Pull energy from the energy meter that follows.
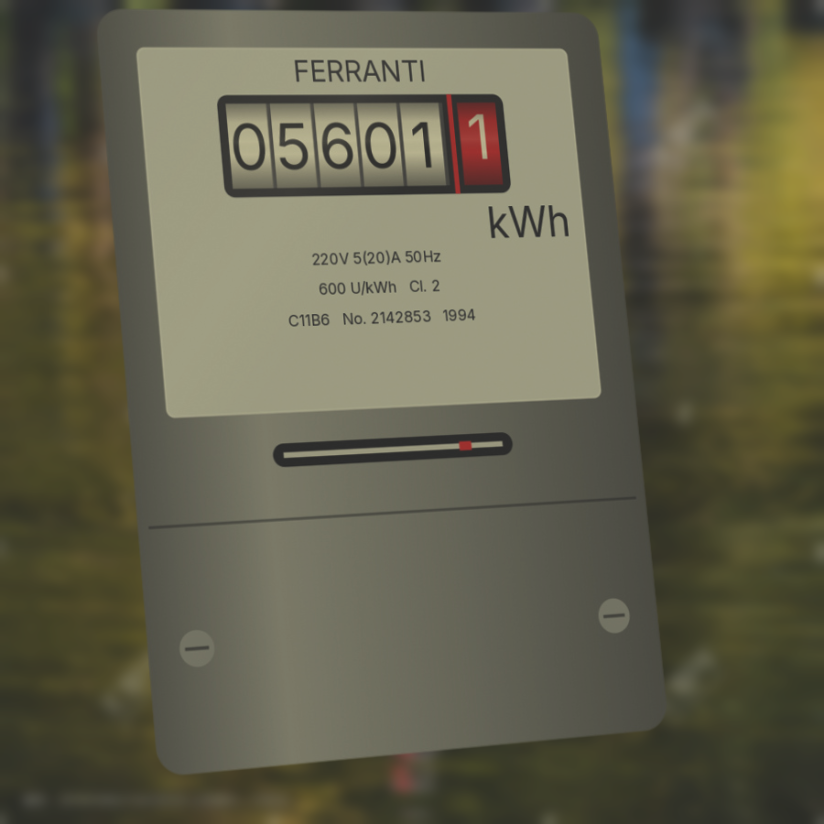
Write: 5601.1 kWh
